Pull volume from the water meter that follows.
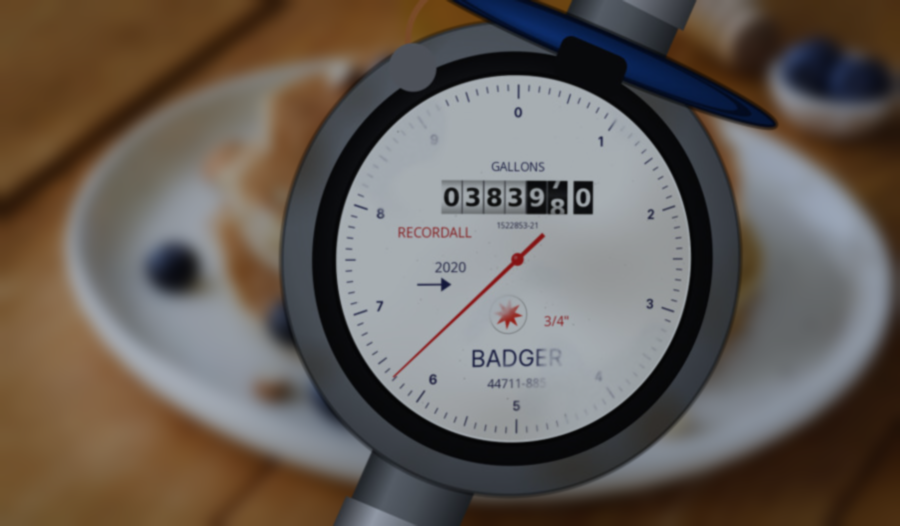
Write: 383976.3 gal
